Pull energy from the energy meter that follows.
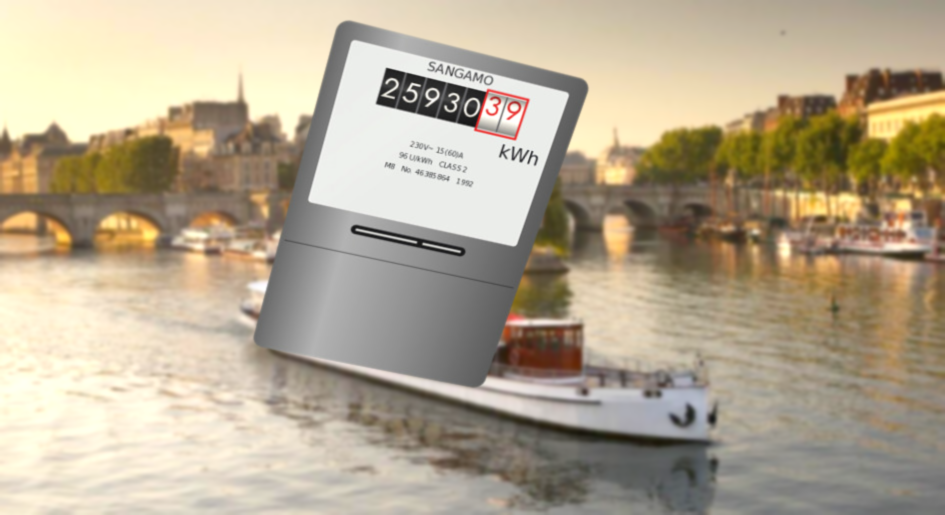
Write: 25930.39 kWh
